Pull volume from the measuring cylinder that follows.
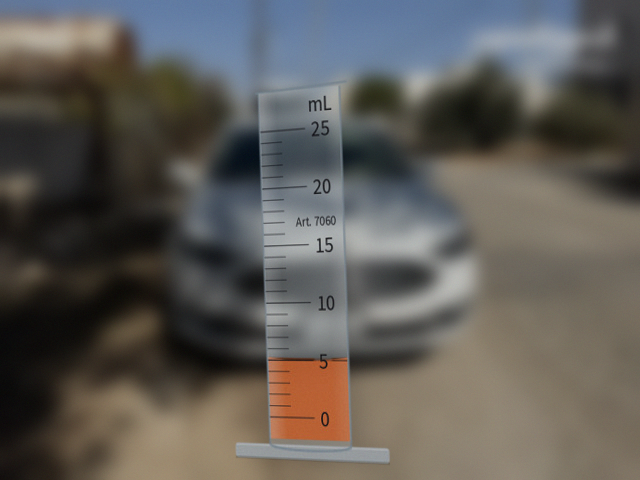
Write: 5 mL
